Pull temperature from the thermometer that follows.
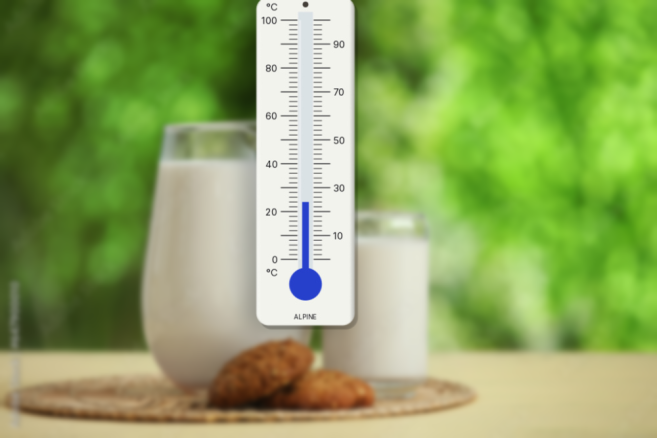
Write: 24 °C
